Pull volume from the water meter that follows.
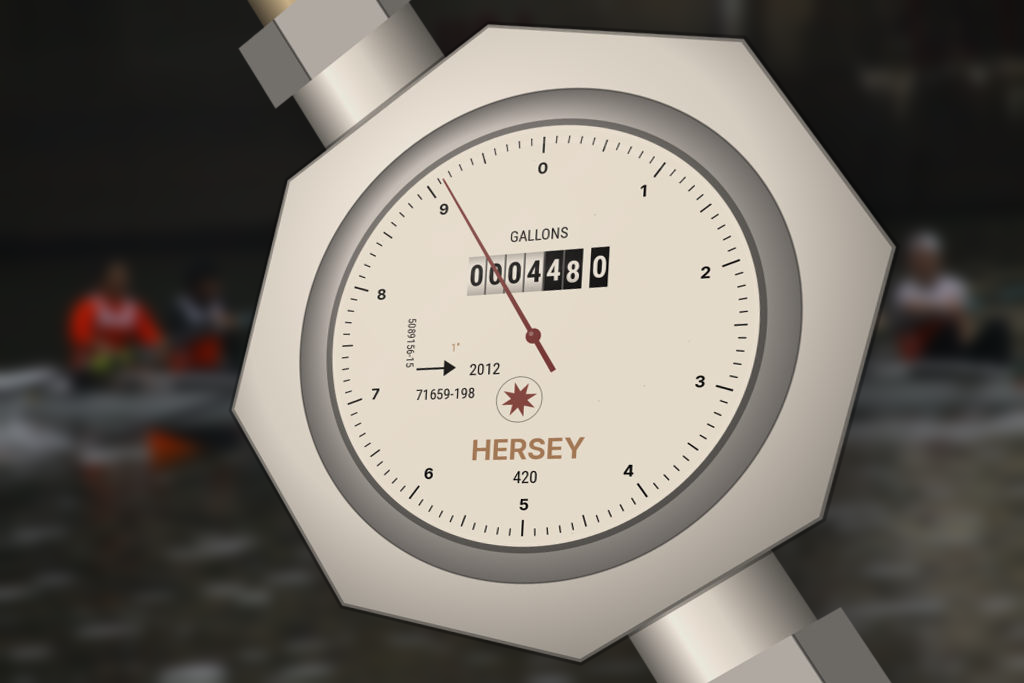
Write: 4479.1 gal
